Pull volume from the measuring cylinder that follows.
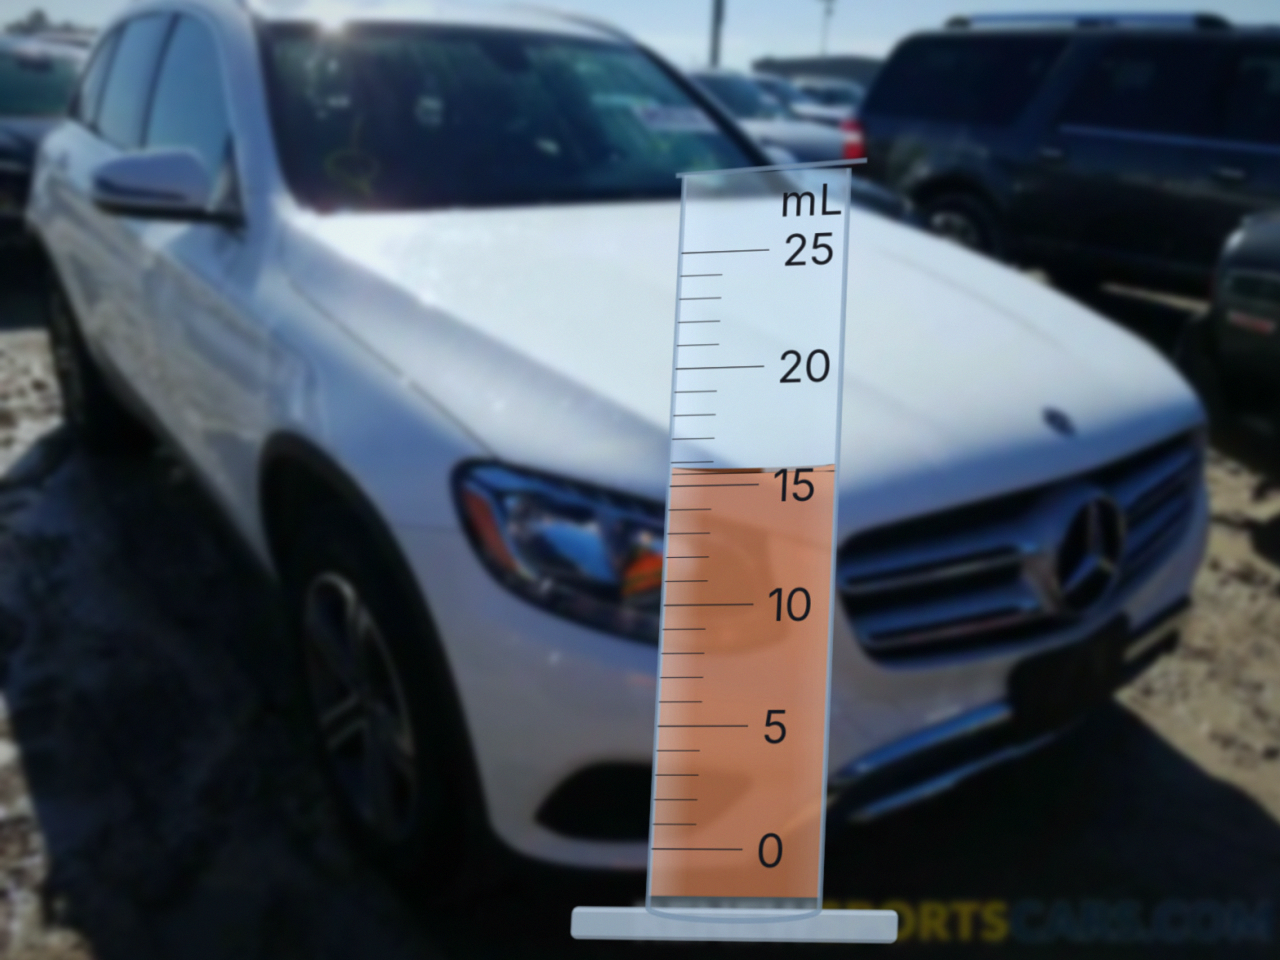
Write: 15.5 mL
